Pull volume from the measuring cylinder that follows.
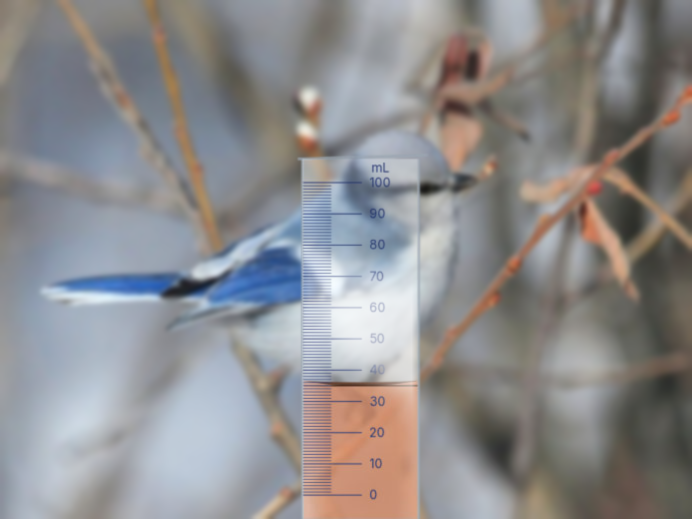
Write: 35 mL
